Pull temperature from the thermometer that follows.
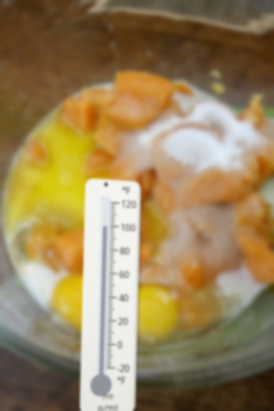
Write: 100 °F
